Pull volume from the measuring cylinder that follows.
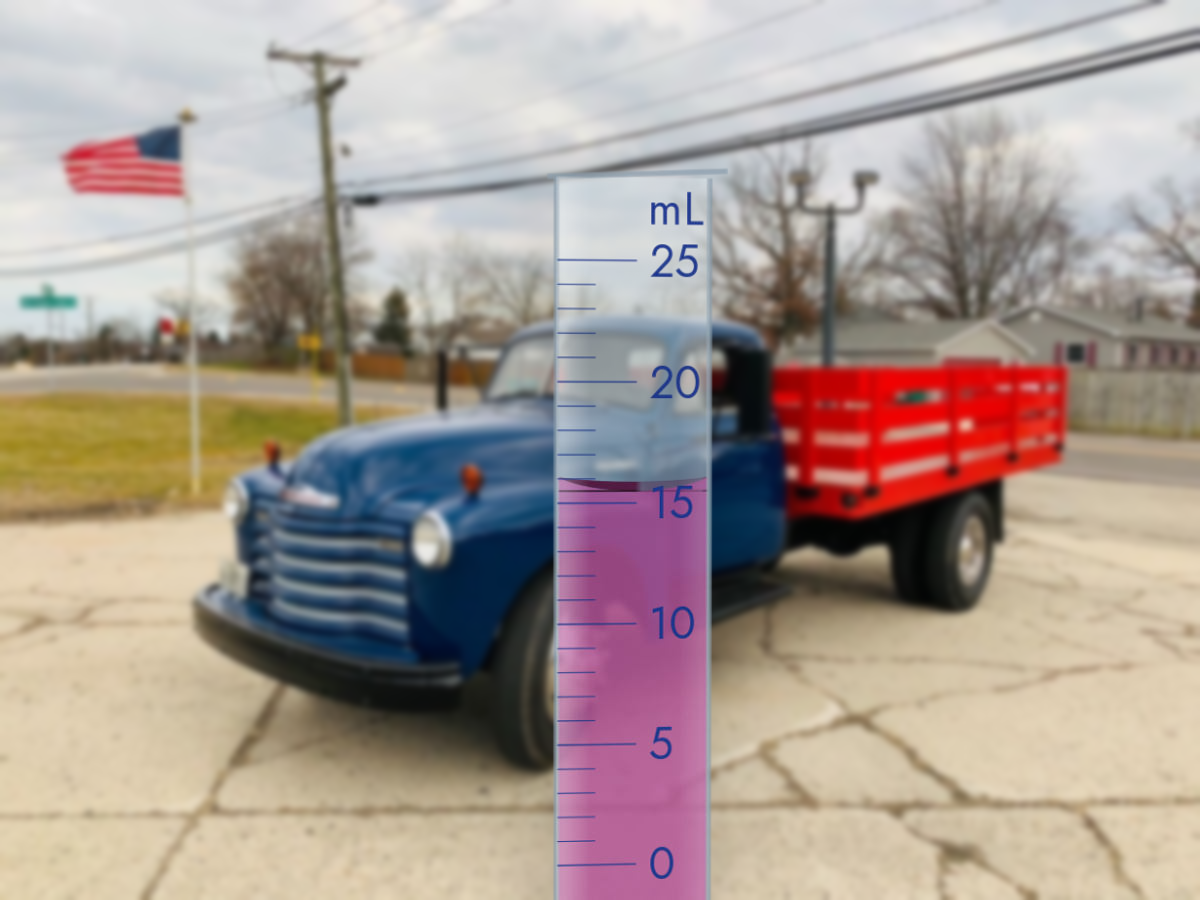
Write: 15.5 mL
